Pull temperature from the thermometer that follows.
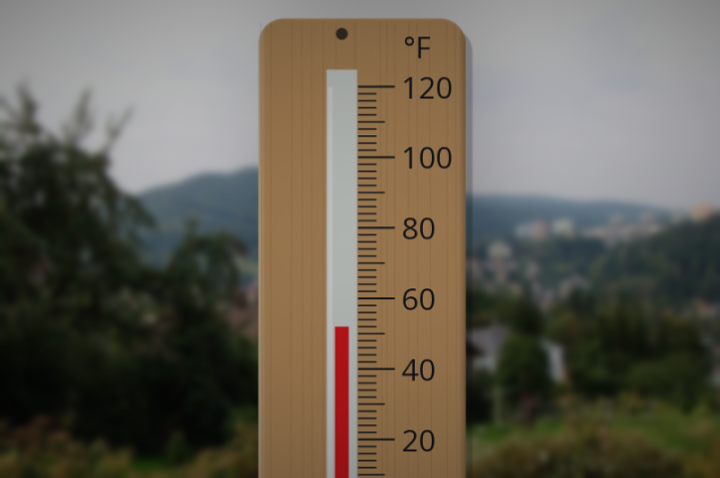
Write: 52 °F
